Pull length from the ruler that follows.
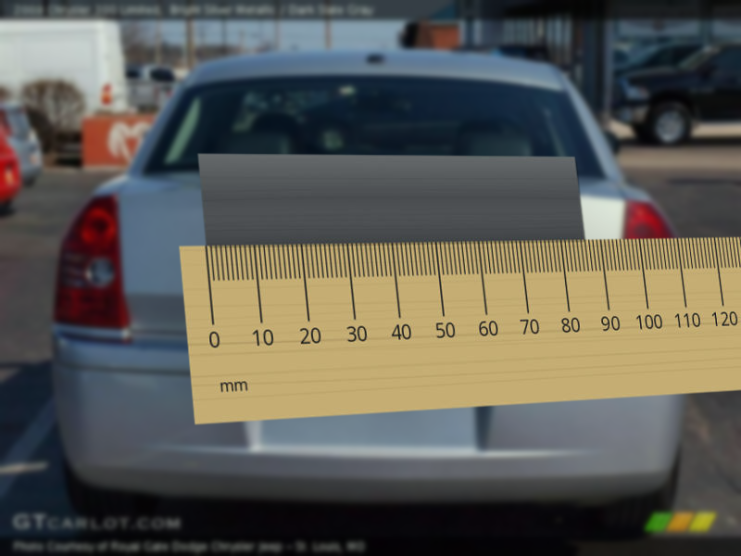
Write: 86 mm
